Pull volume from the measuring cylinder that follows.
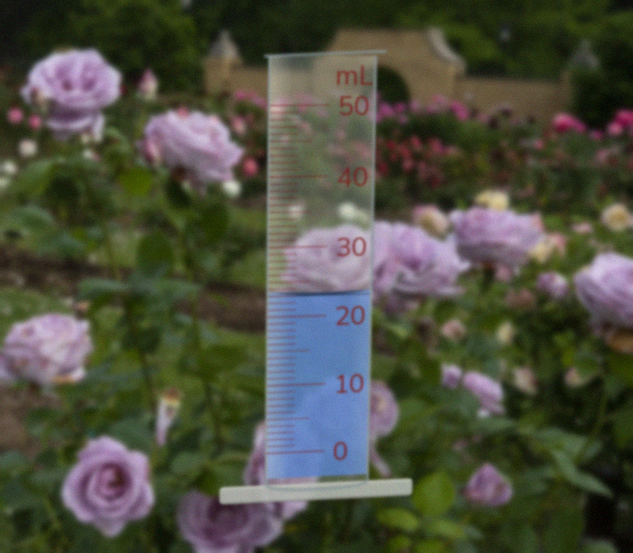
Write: 23 mL
